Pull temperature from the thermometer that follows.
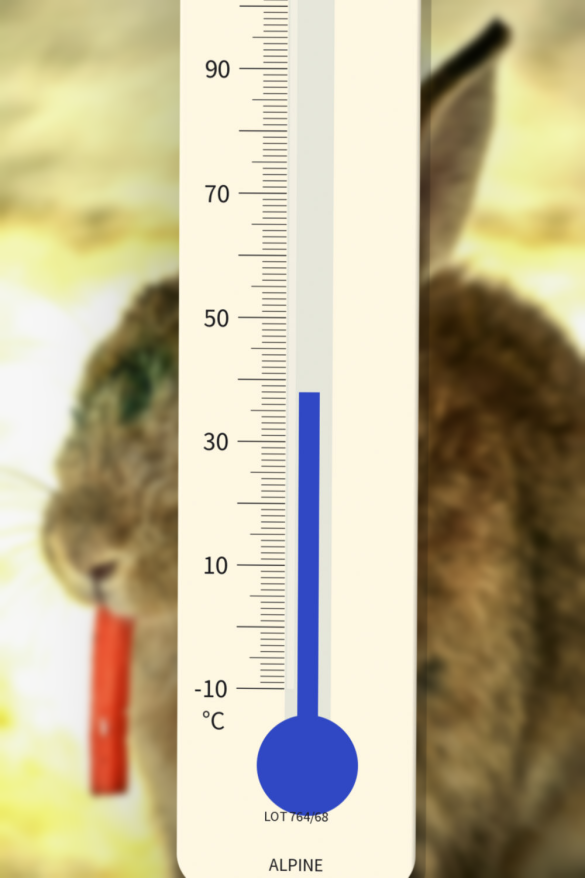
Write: 38 °C
